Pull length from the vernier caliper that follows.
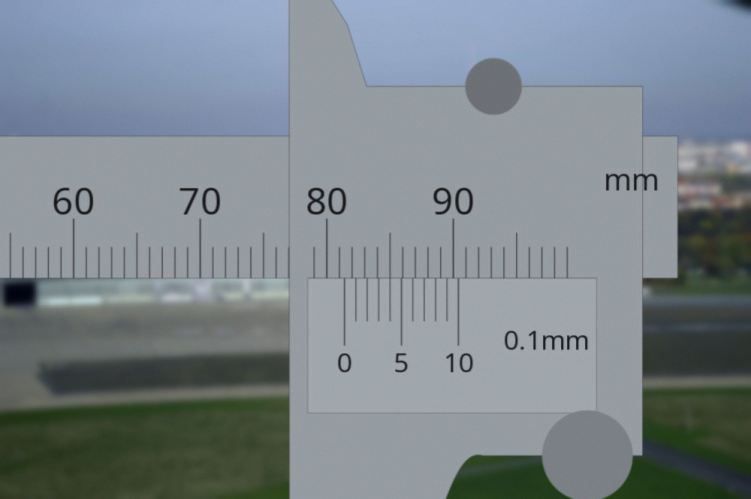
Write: 81.4 mm
